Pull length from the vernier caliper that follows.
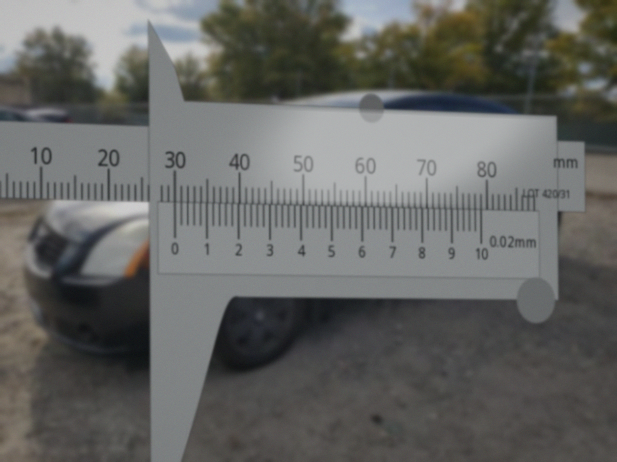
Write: 30.0 mm
